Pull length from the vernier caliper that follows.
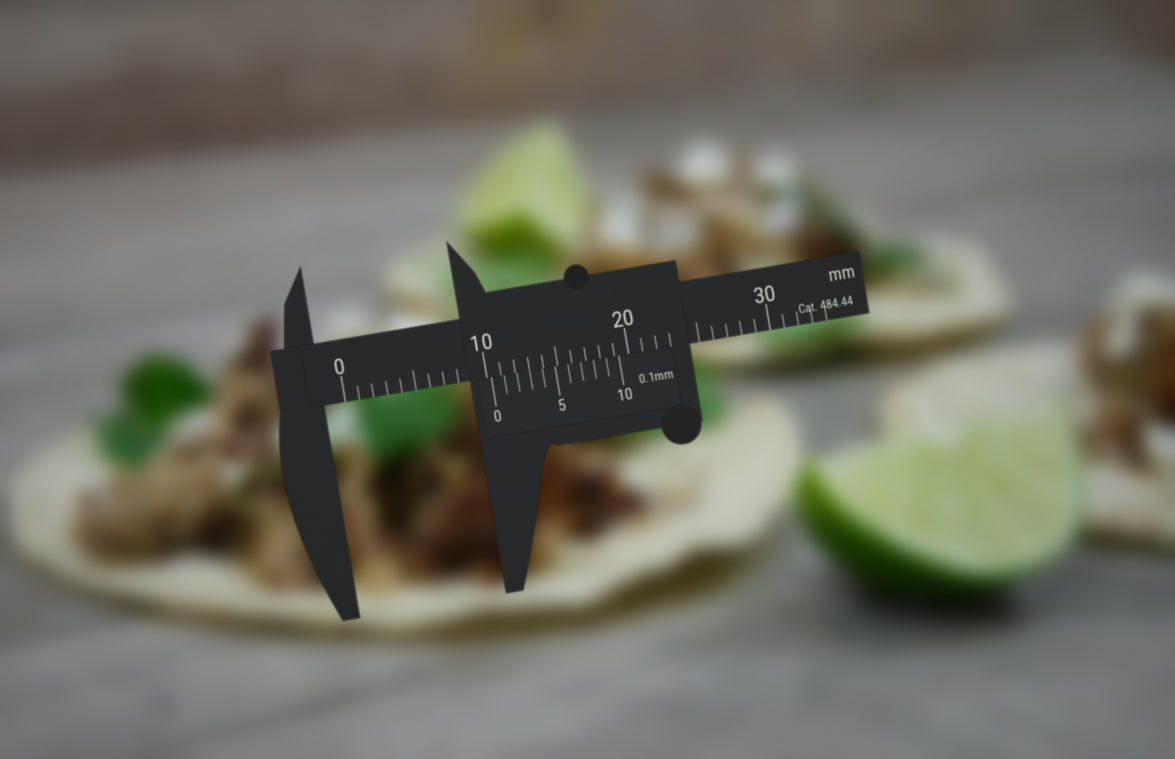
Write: 10.3 mm
